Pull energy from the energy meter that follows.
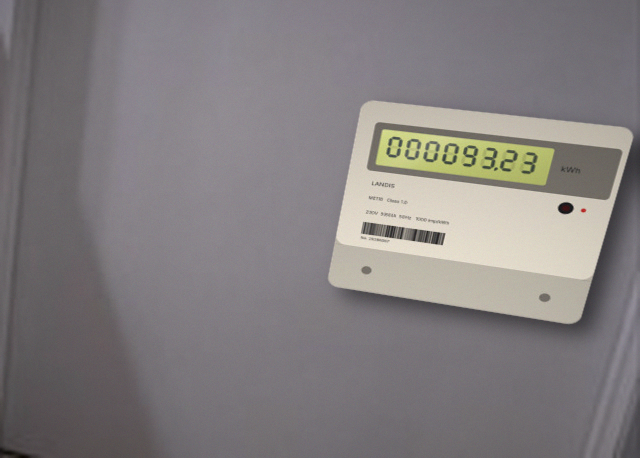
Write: 93.23 kWh
